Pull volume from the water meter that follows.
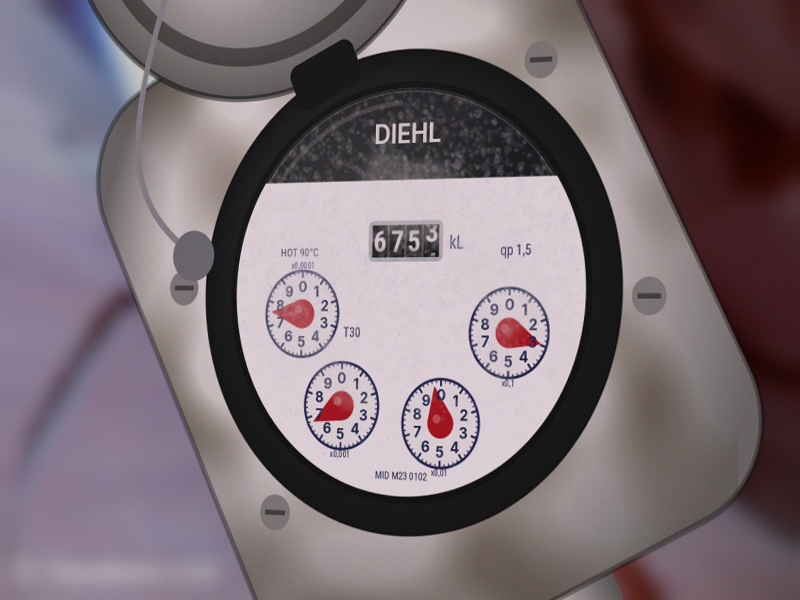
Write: 6753.2967 kL
